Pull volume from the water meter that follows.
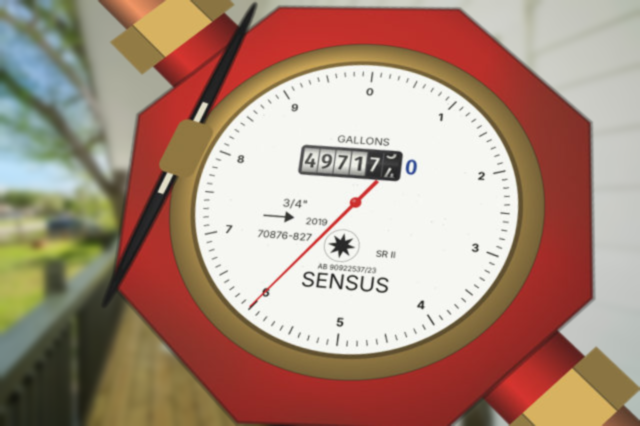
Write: 4971736.0 gal
